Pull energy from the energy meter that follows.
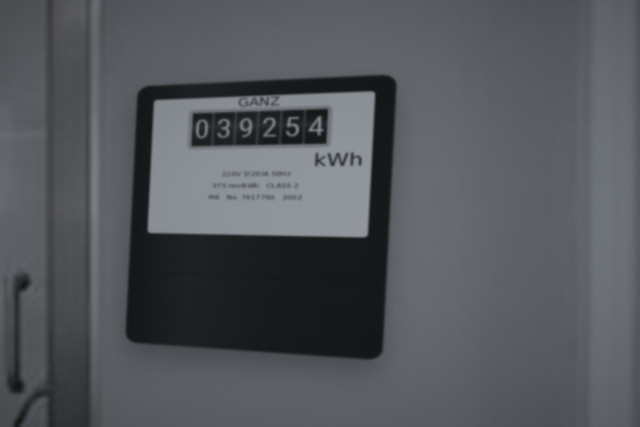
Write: 39254 kWh
